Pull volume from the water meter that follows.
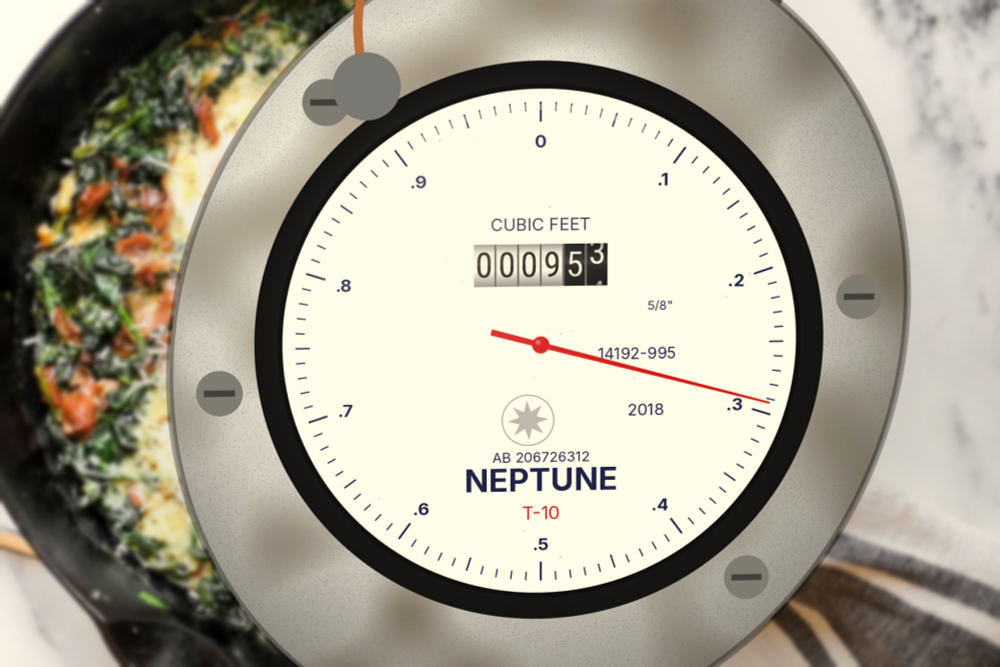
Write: 953.29 ft³
